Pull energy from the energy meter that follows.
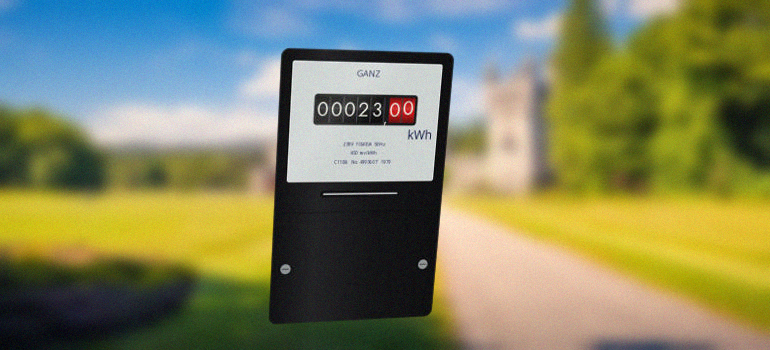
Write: 23.00 kWh
